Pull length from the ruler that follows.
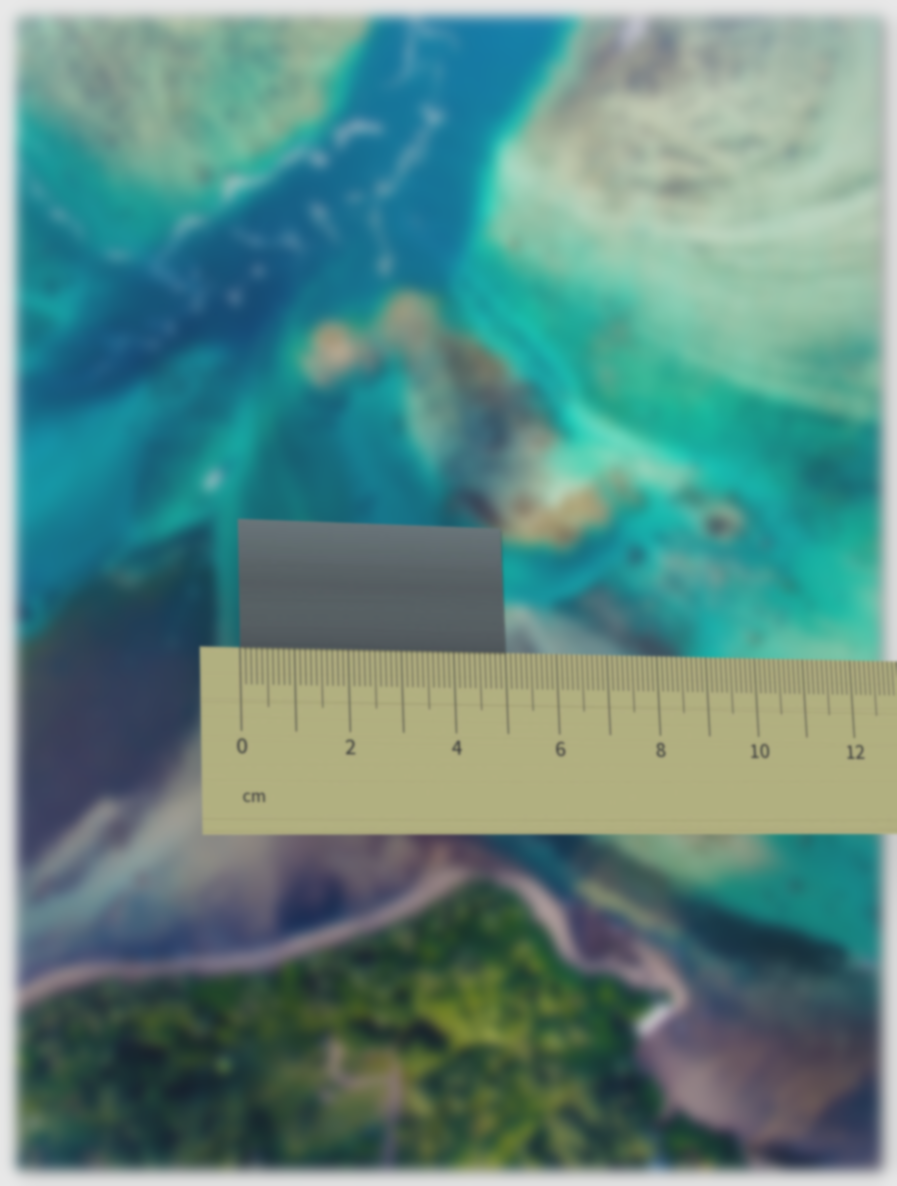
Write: 5 cm
